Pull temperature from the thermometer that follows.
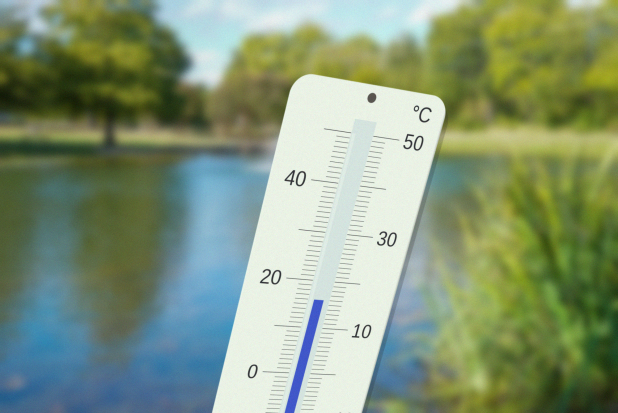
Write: 16 °C
